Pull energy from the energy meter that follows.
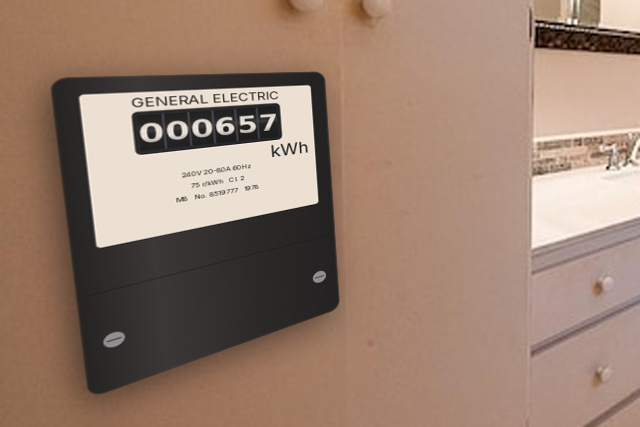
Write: 657 kWh
